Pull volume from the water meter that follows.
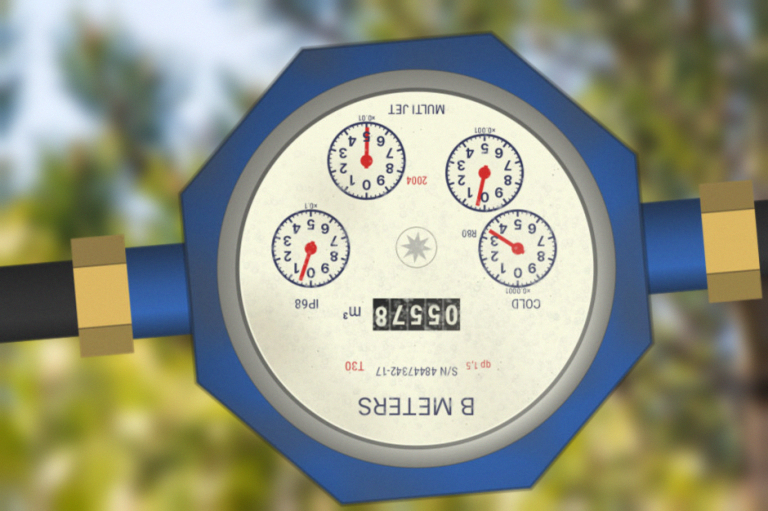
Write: 5578.0503 m³
